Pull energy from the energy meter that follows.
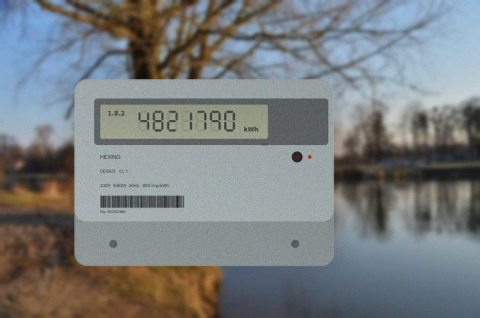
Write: 4821790 kWh
